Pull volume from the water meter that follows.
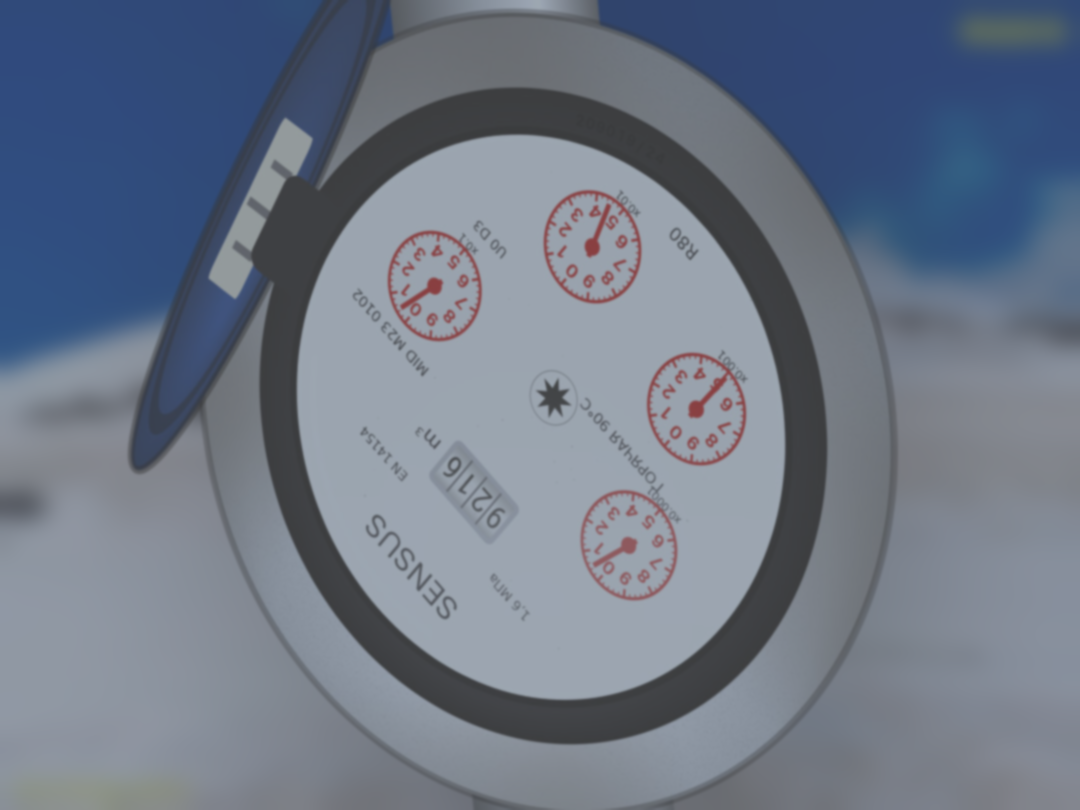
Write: 9216.0450 m³
